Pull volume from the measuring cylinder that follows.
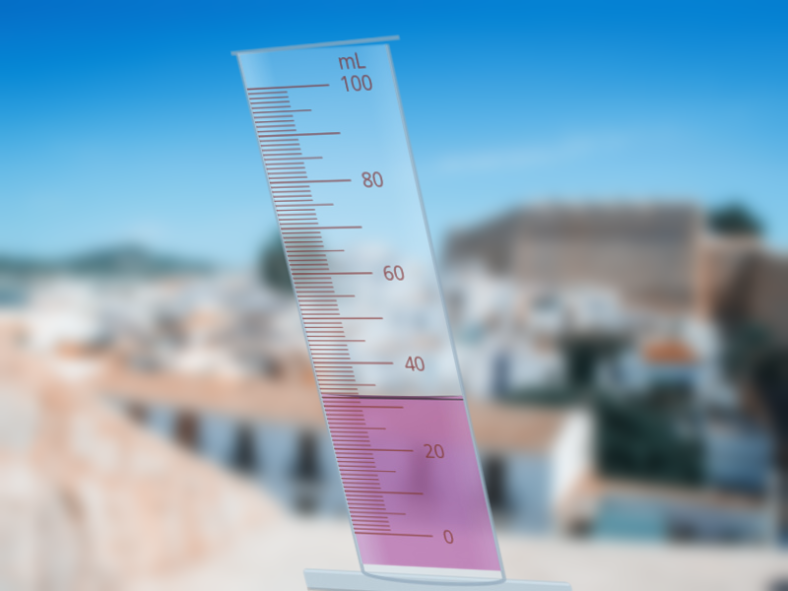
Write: 32 mL
